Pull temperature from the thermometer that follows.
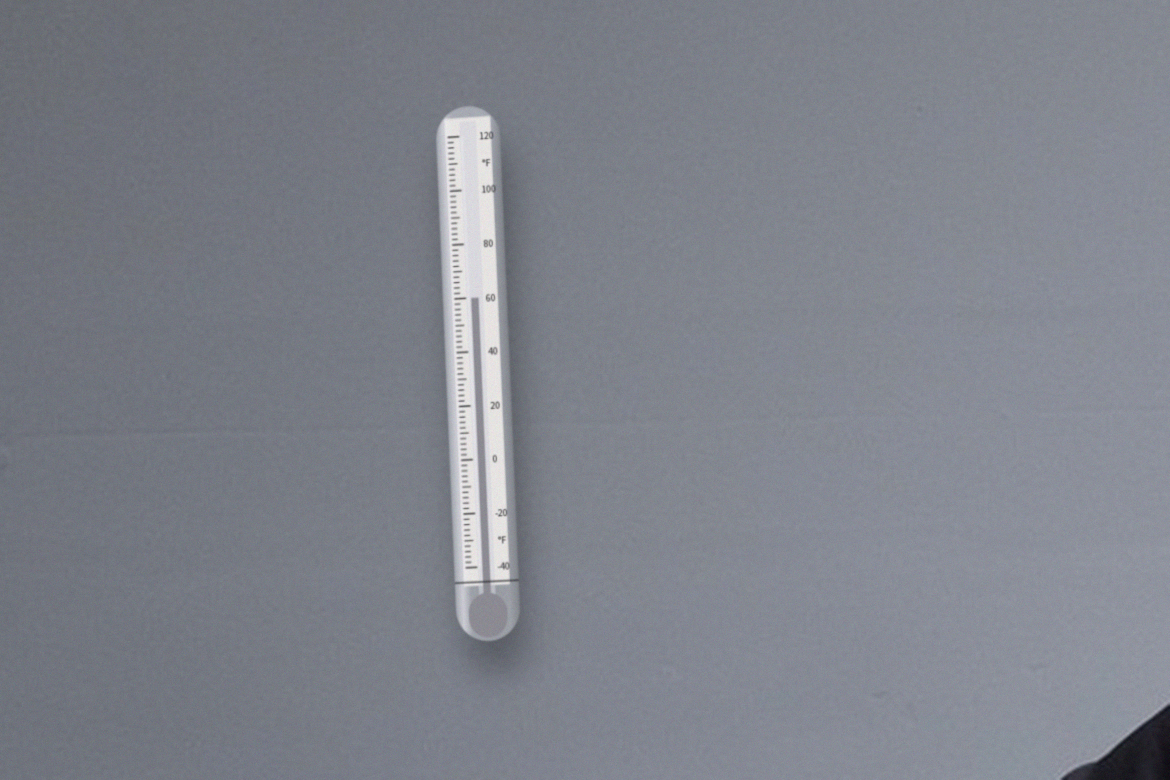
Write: 60 °F
